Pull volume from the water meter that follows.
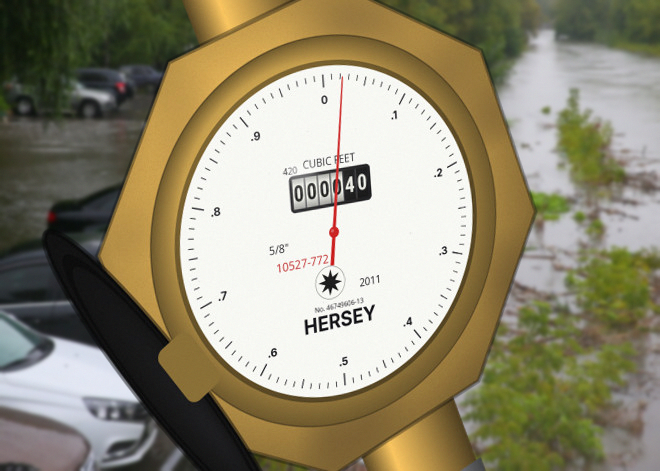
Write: 40.02 ft³
